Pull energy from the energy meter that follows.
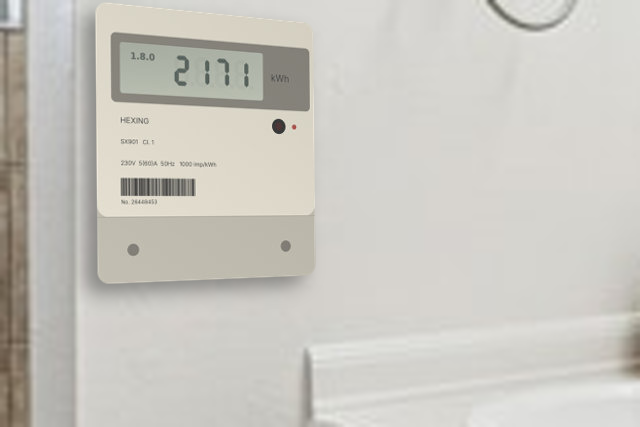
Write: 2171 kWh
